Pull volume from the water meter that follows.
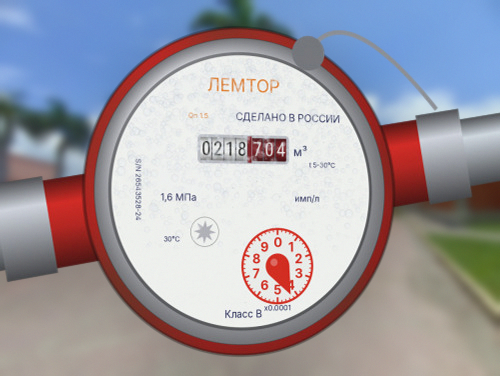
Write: 218.7044 m³
